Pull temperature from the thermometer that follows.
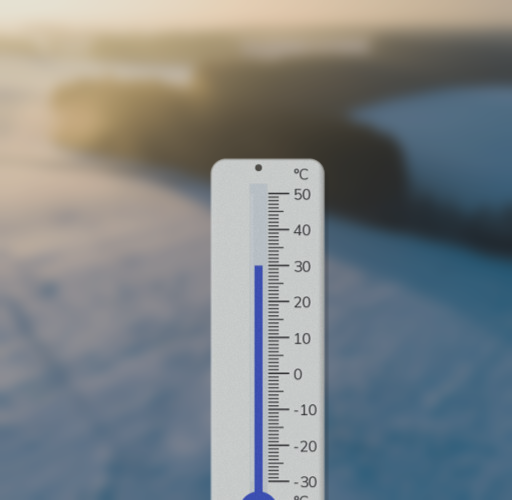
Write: 30 °C
